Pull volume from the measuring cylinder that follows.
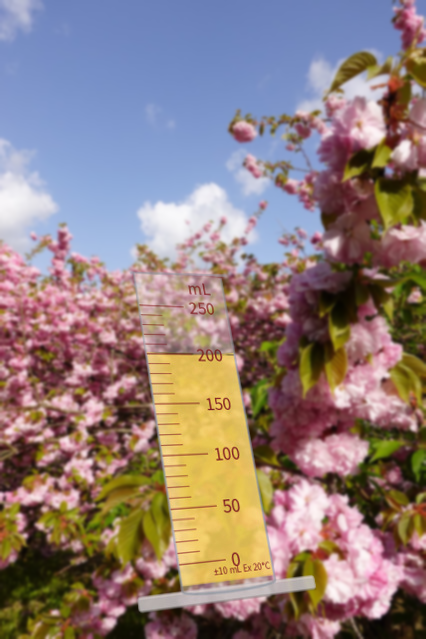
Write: 200 mL
